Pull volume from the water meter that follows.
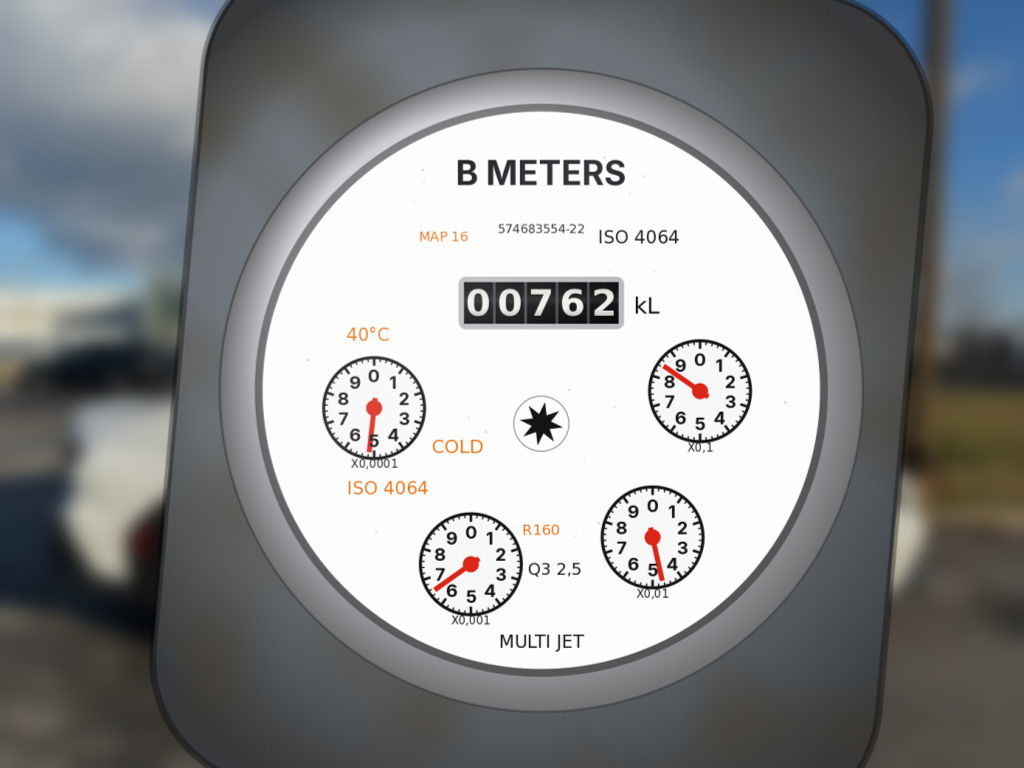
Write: 762.8465 kL
